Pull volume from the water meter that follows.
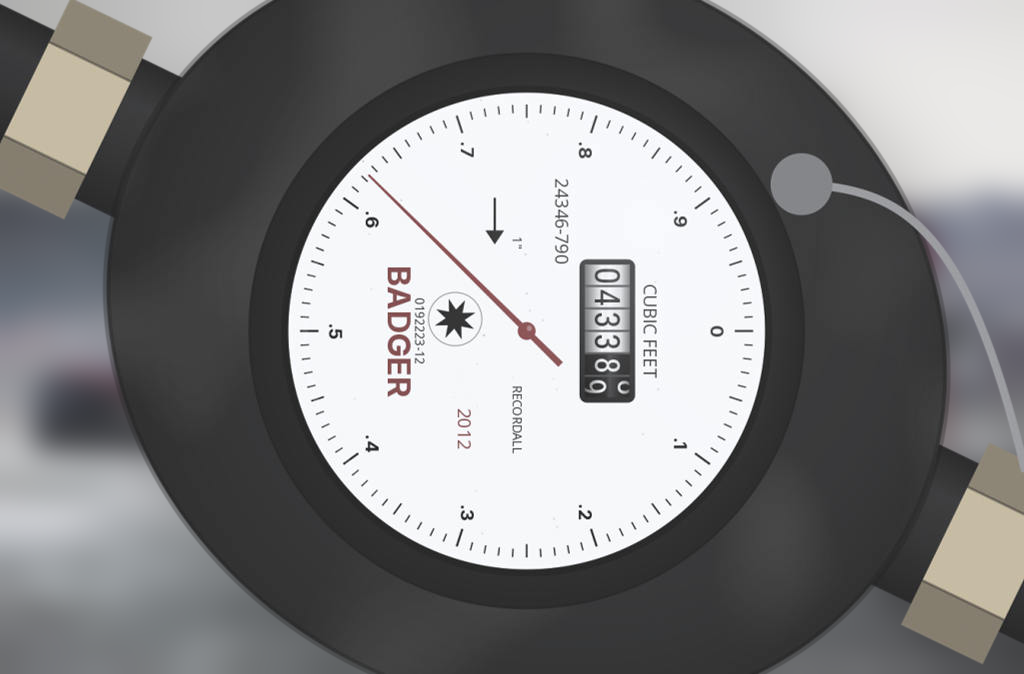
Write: 43388.62 ft³
